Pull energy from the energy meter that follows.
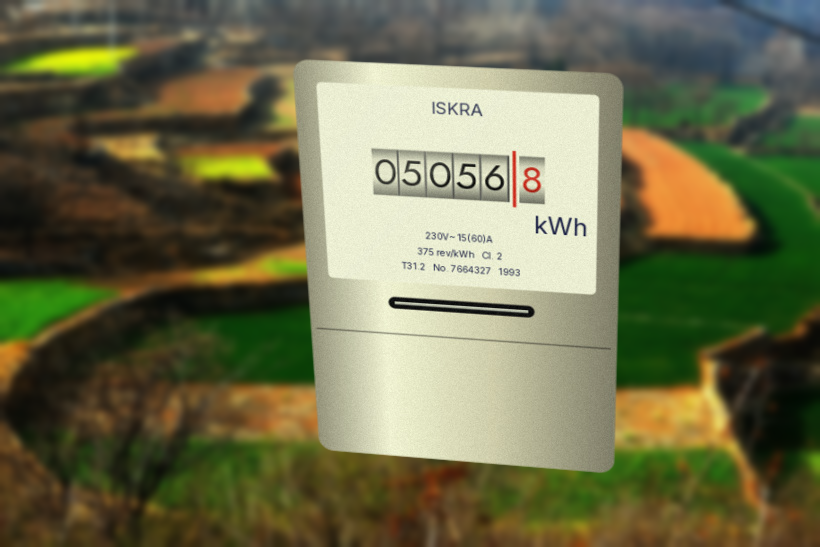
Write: 5056.8 kWh
